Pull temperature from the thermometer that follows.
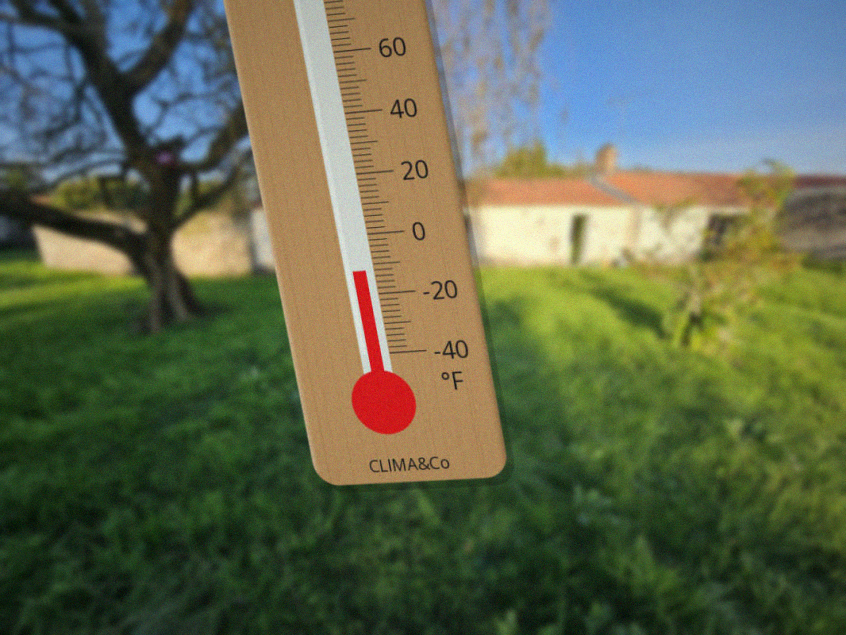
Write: -12 °F
